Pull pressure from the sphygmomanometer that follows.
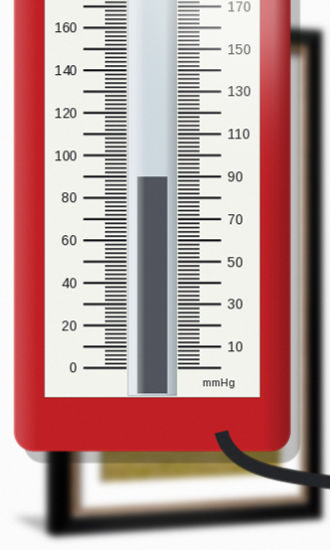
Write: 90 mmHg
